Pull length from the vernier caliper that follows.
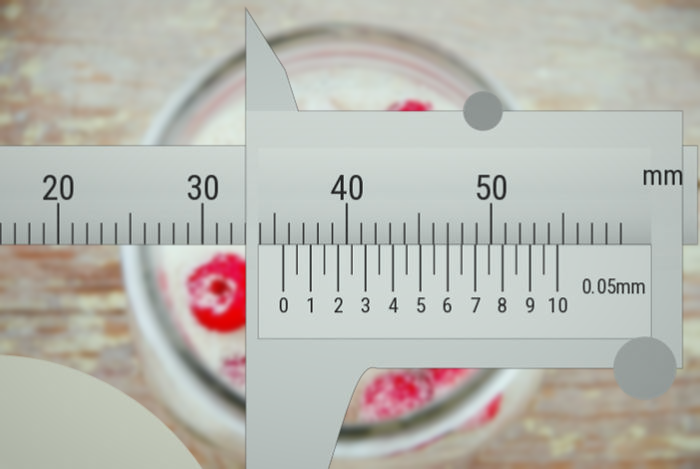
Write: 35.6 mm
